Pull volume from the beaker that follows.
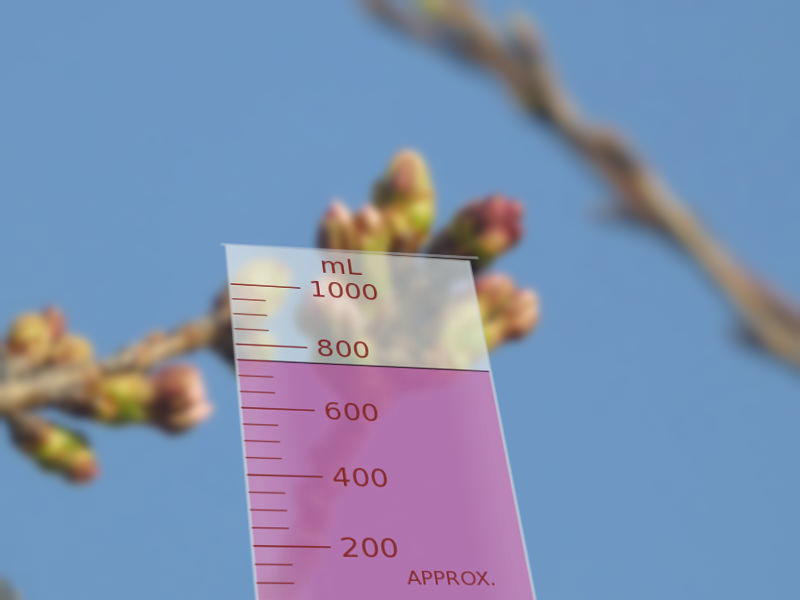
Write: 750 mL
